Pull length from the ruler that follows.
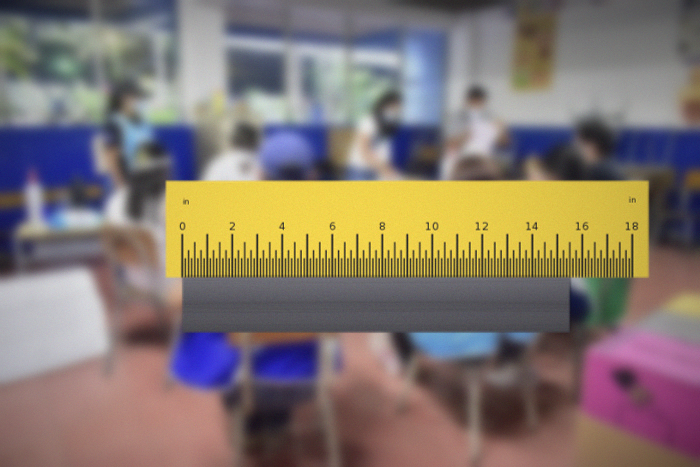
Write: 15.5 in
